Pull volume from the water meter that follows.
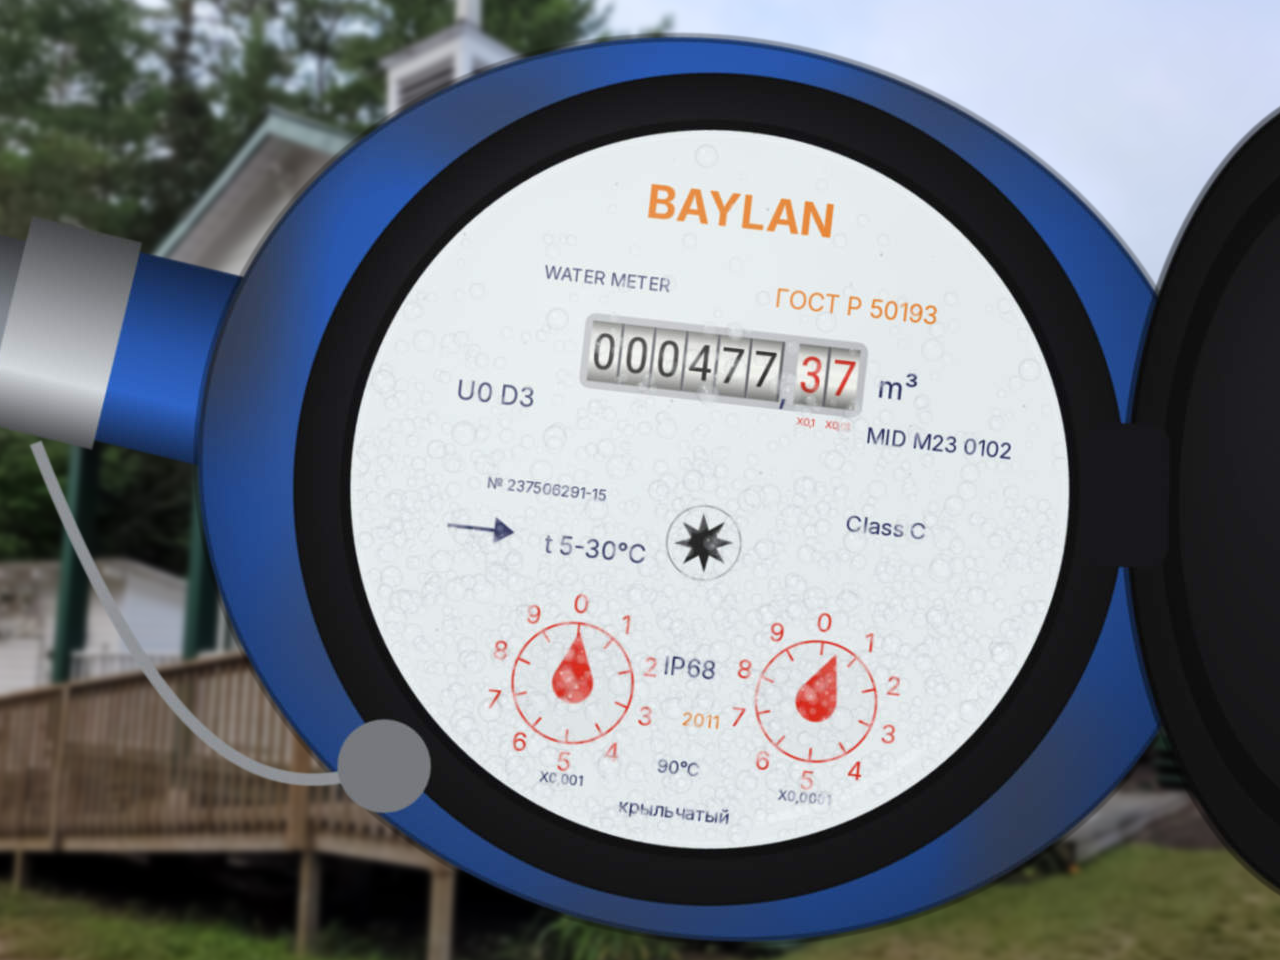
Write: 477.3700 m³
